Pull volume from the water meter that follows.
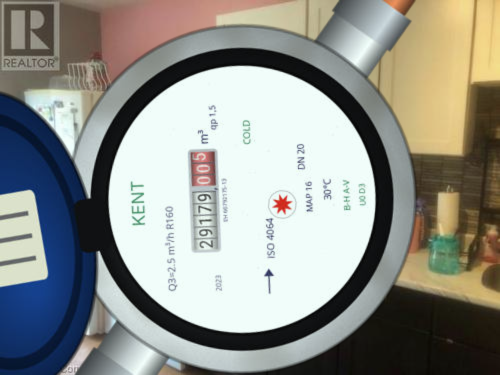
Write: 29179.005 m³
